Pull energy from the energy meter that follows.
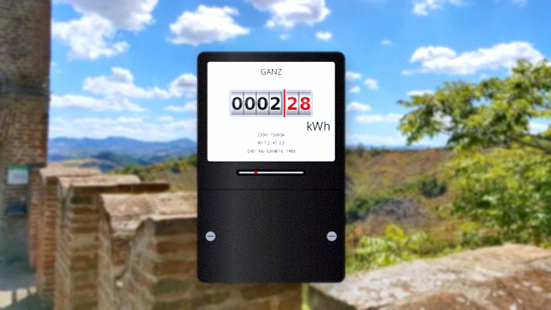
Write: 2.28 kWh
